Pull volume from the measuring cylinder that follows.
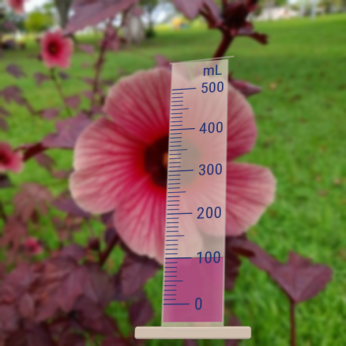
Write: 100 mL
